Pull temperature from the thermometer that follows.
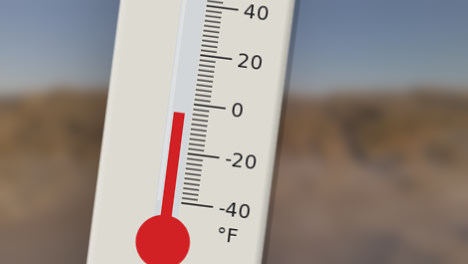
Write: -4 °F
